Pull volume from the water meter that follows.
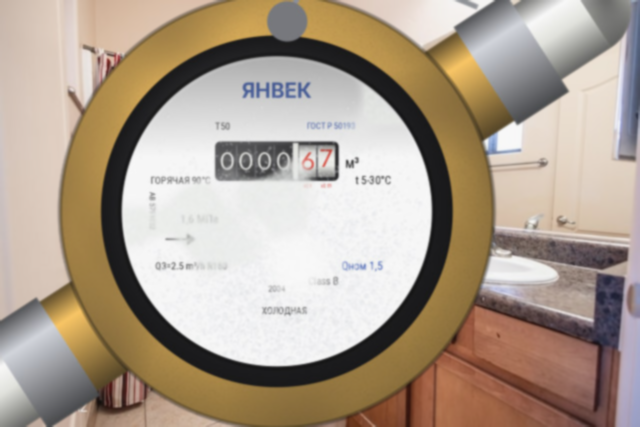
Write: 0.67 m³
